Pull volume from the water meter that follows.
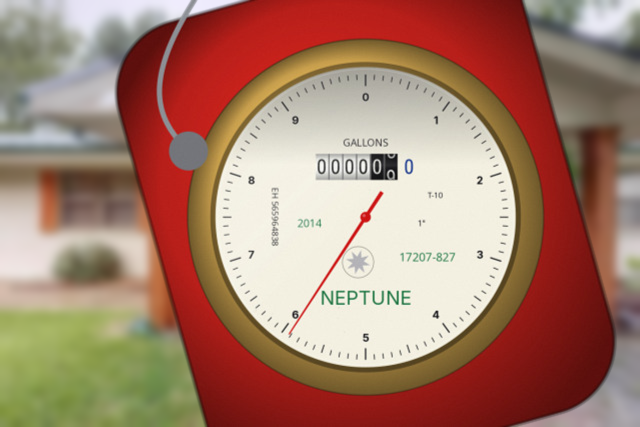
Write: 85.9 gal
